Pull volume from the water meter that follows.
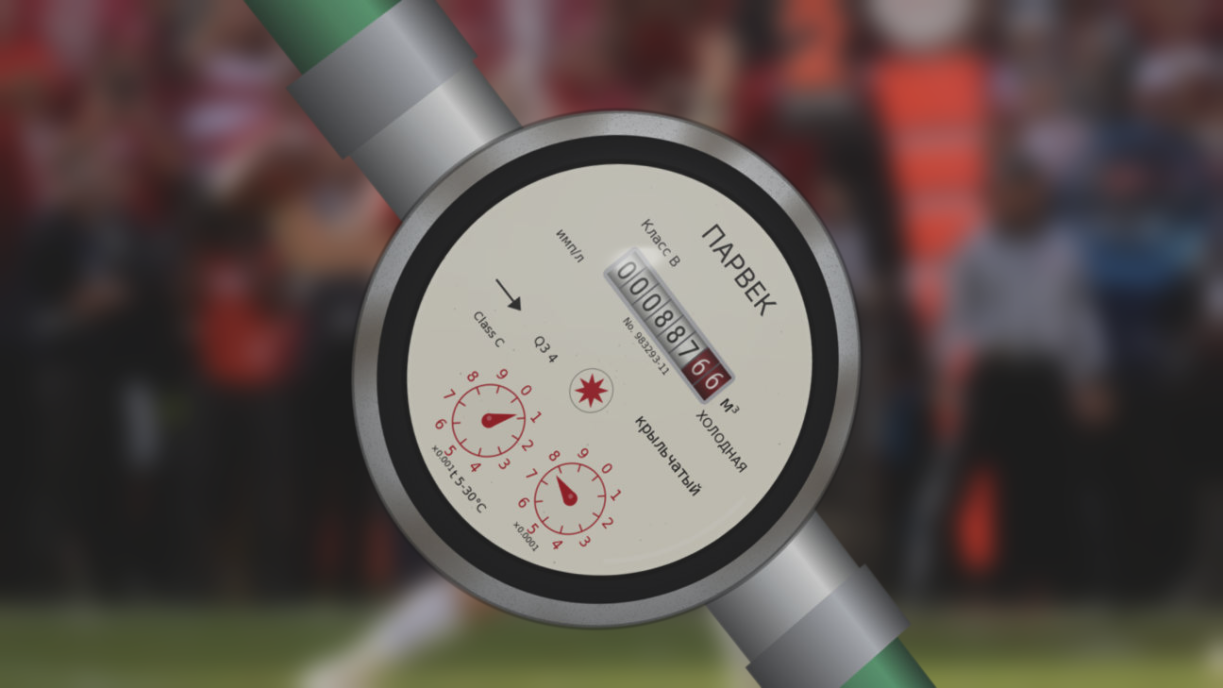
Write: 887.6607 m³
